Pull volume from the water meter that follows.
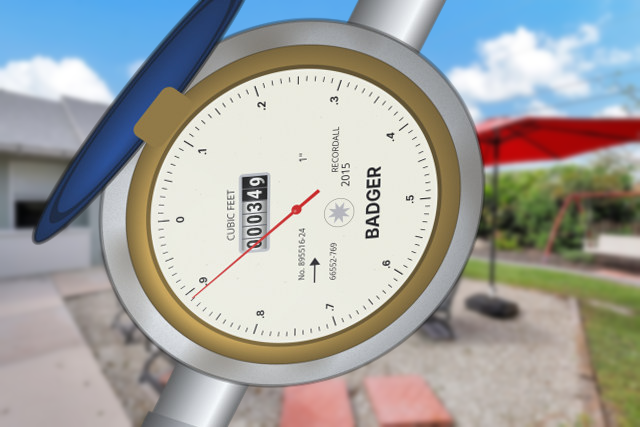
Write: 348.89 ft³
